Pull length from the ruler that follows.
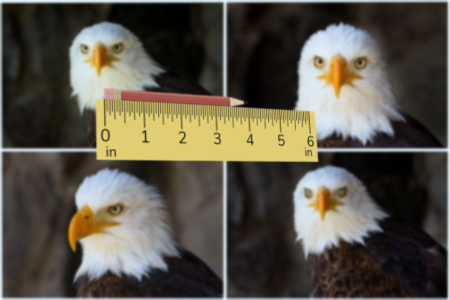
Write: 4 in
